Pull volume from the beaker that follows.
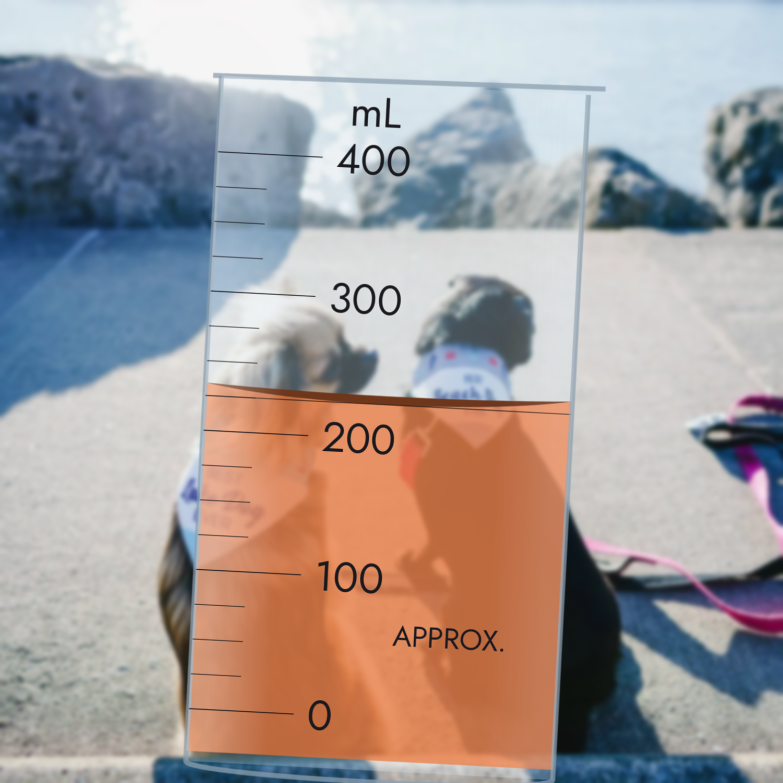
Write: 225 mL
